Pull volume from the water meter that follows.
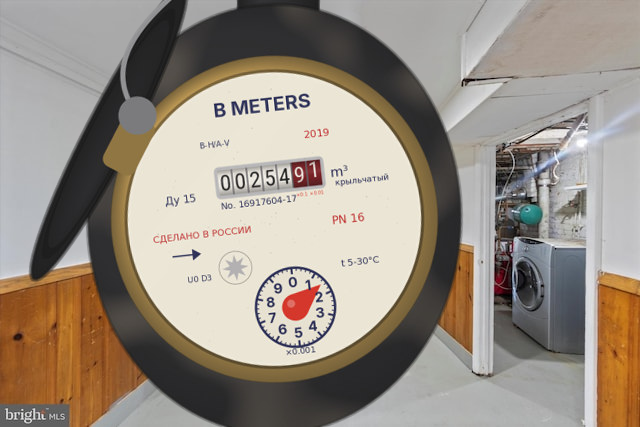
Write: 254.911 m³
